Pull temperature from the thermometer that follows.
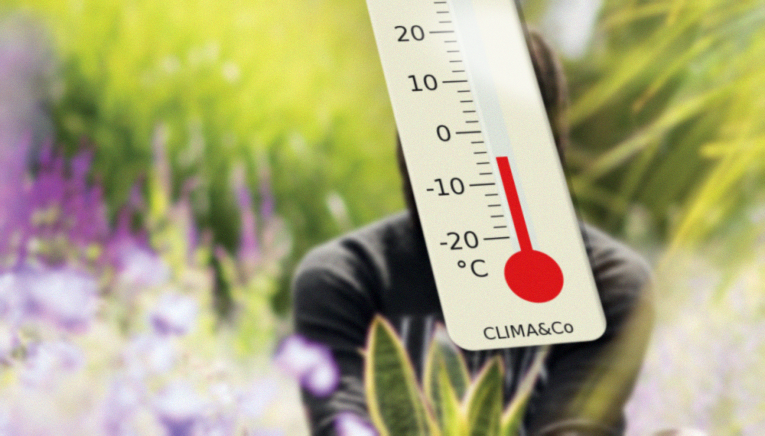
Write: -5 °C
